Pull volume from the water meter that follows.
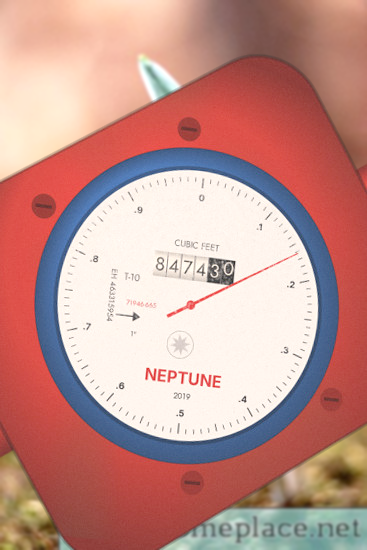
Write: 847430.16 ft³
